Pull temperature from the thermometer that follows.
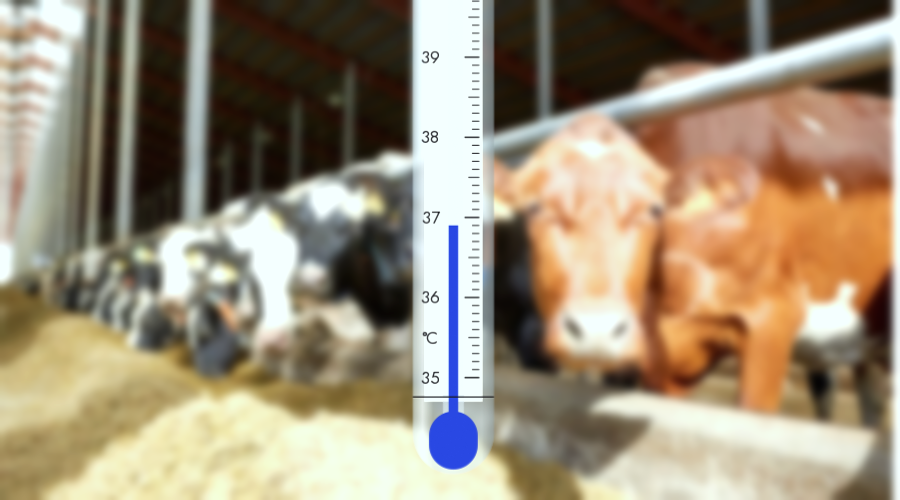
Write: 36.9 °C
